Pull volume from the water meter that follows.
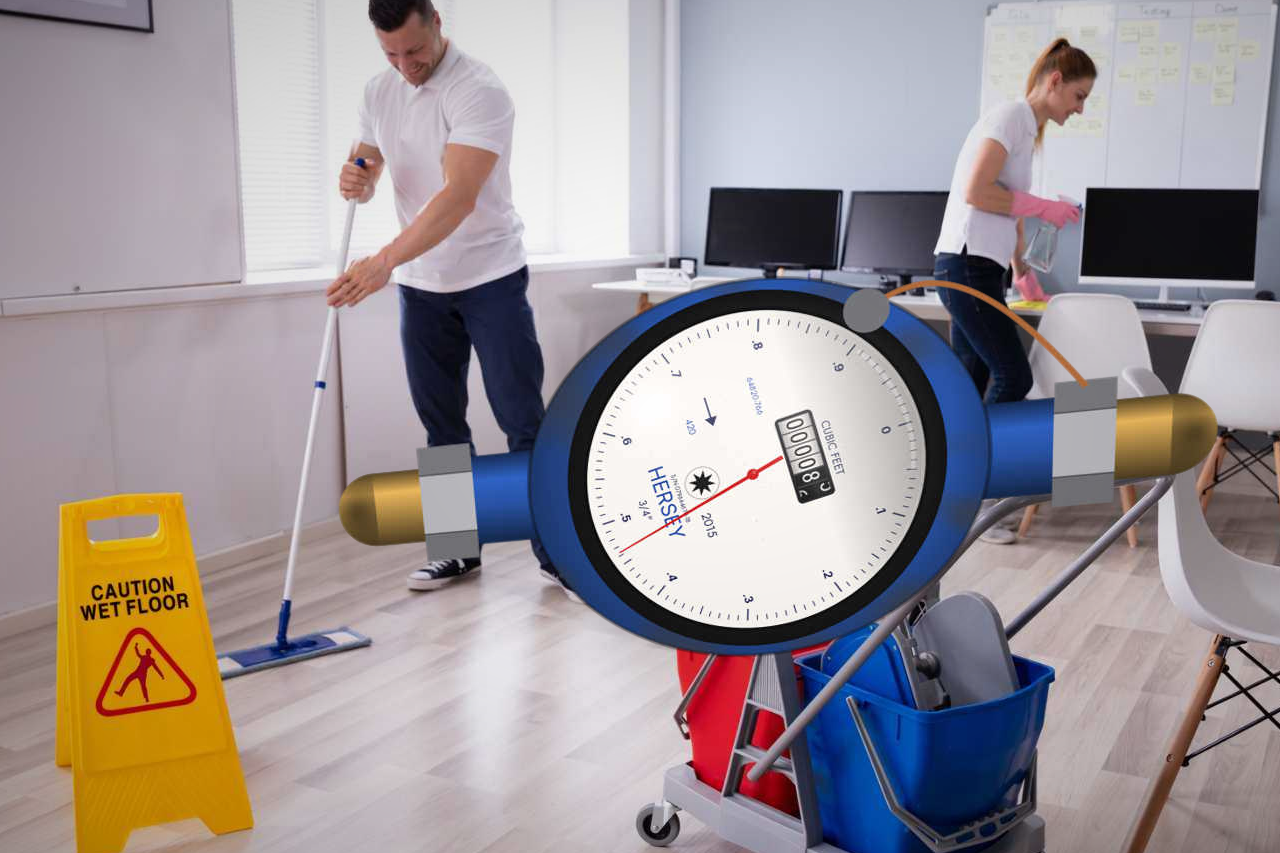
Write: 85.46 ft³
